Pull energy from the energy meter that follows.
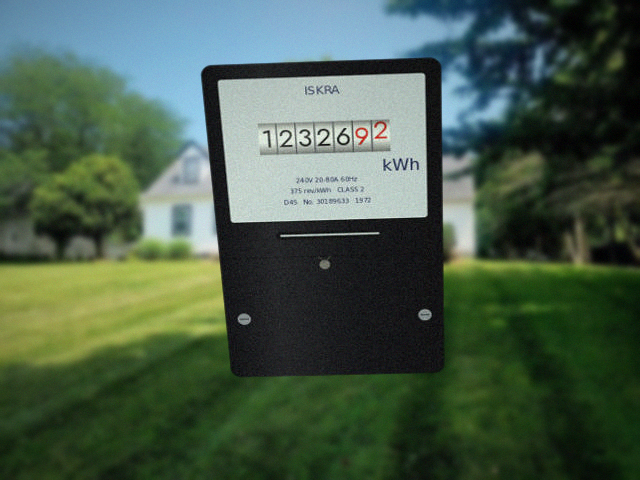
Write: 12326.92 kWh
